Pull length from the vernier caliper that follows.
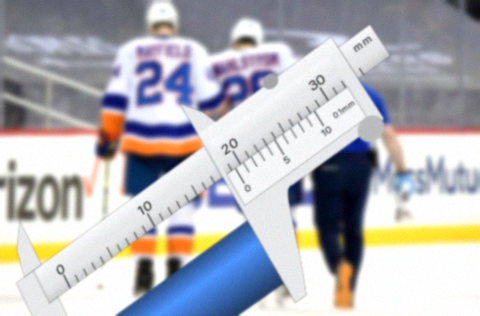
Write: 19.4 mm
